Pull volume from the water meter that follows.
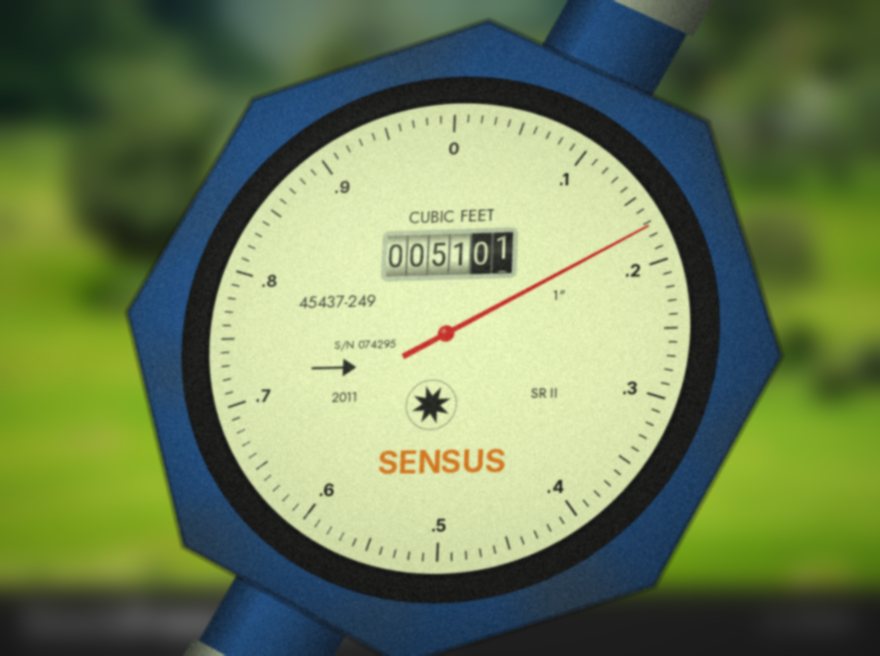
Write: 5101.17 ft³
